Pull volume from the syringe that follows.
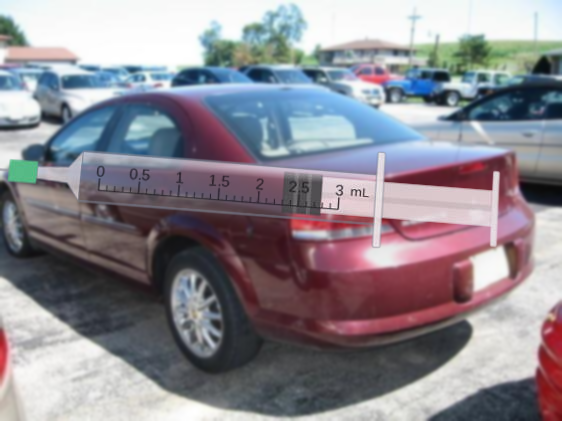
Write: 2.3 mL
